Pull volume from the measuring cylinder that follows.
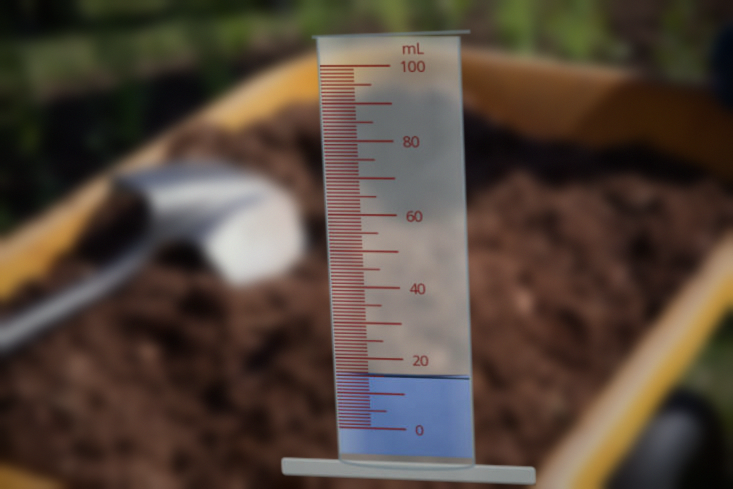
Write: 15 mL
